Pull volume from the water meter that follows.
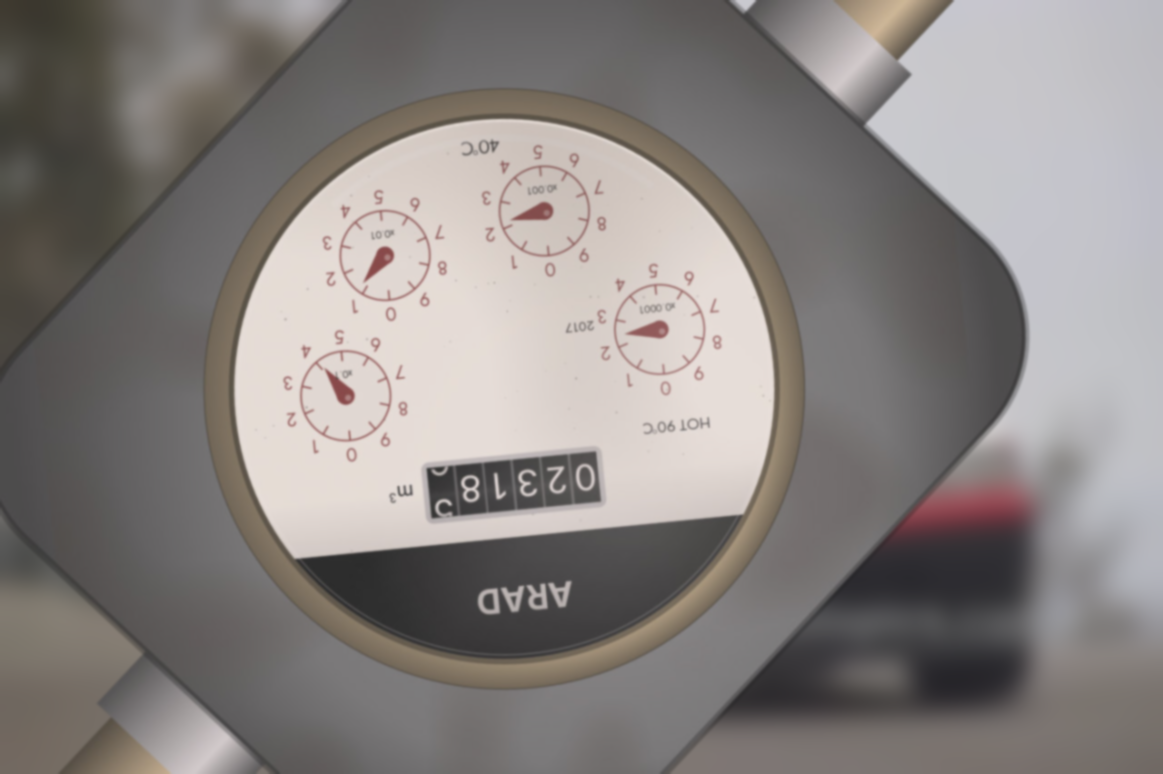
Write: 23185.4122 m³
